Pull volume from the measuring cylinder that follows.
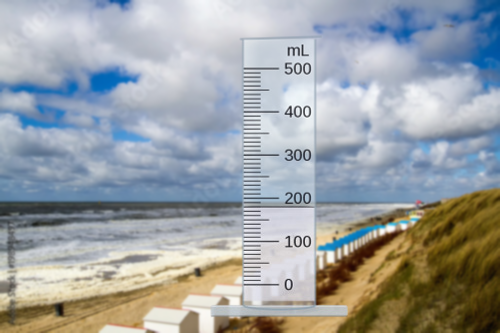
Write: 180 mL
